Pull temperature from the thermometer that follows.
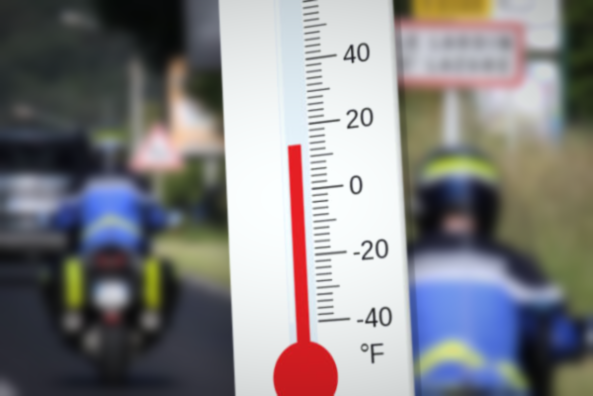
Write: 14 °F
